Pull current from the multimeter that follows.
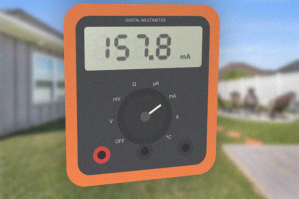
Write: 157.8 mA
